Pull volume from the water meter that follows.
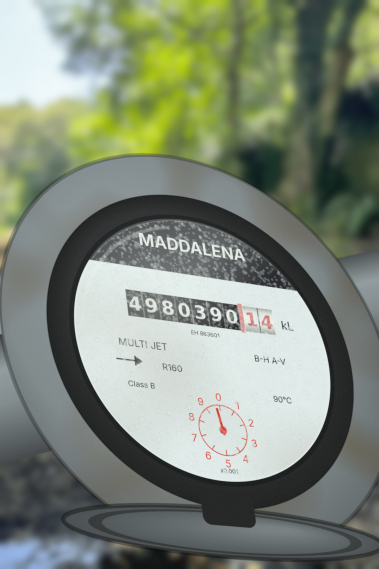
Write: 4980390.139 kL
